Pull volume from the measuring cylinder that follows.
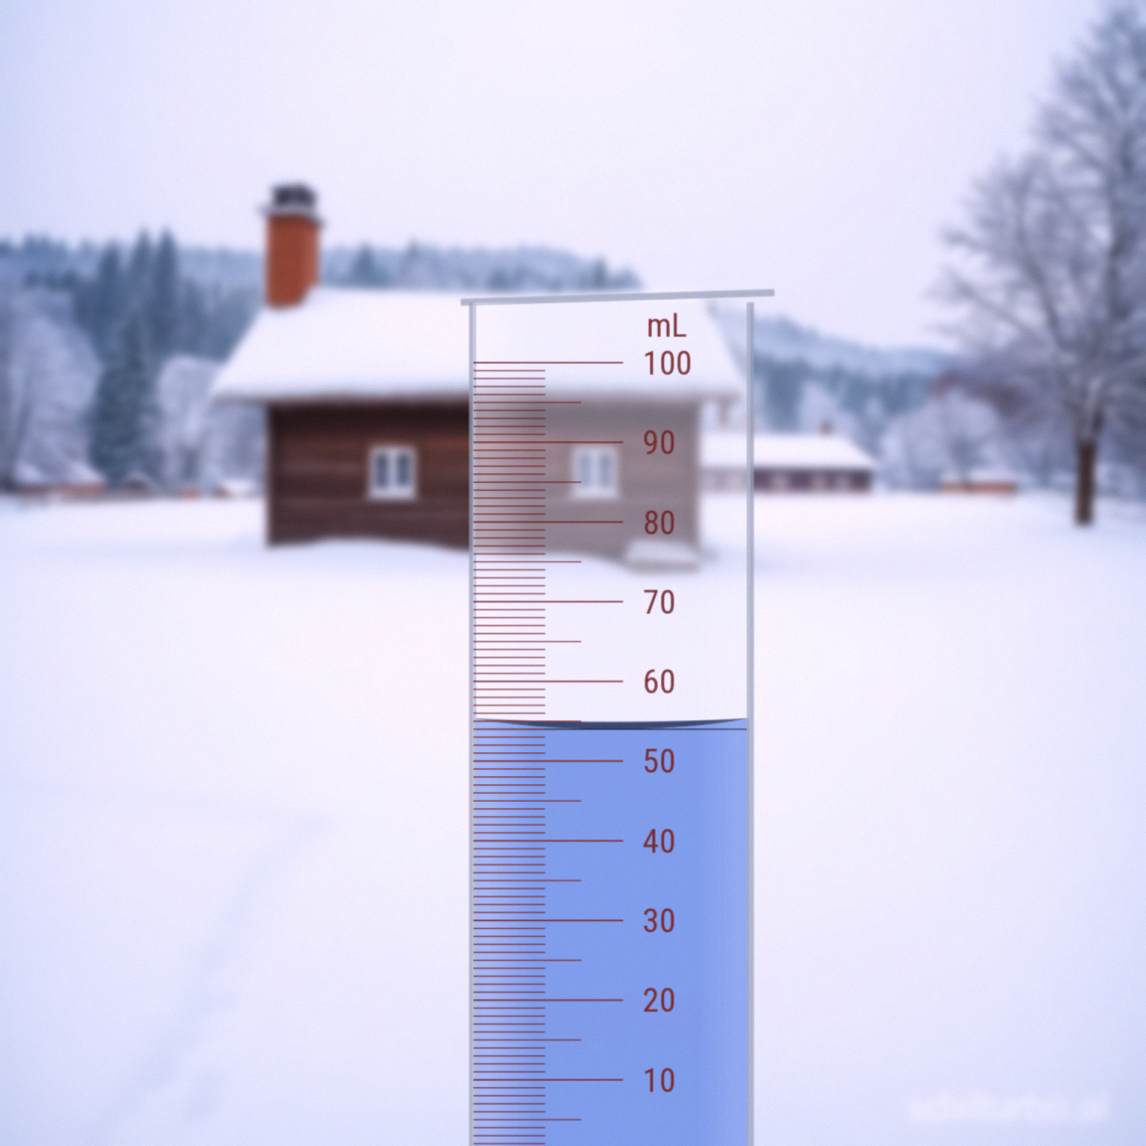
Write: 54 mL
